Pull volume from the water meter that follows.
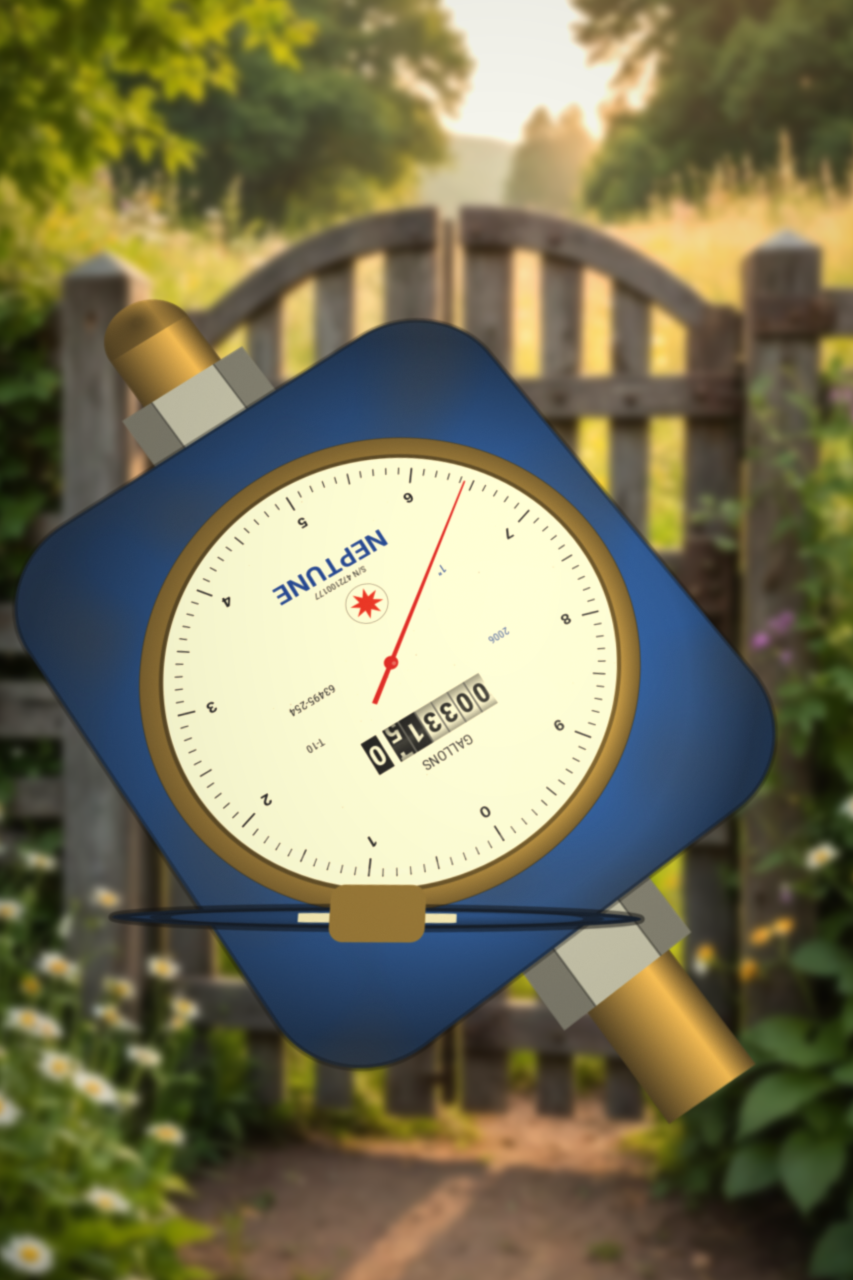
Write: 33146.4 gal
